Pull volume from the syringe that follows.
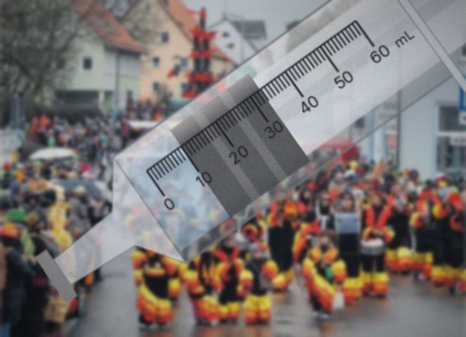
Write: 10 mL
